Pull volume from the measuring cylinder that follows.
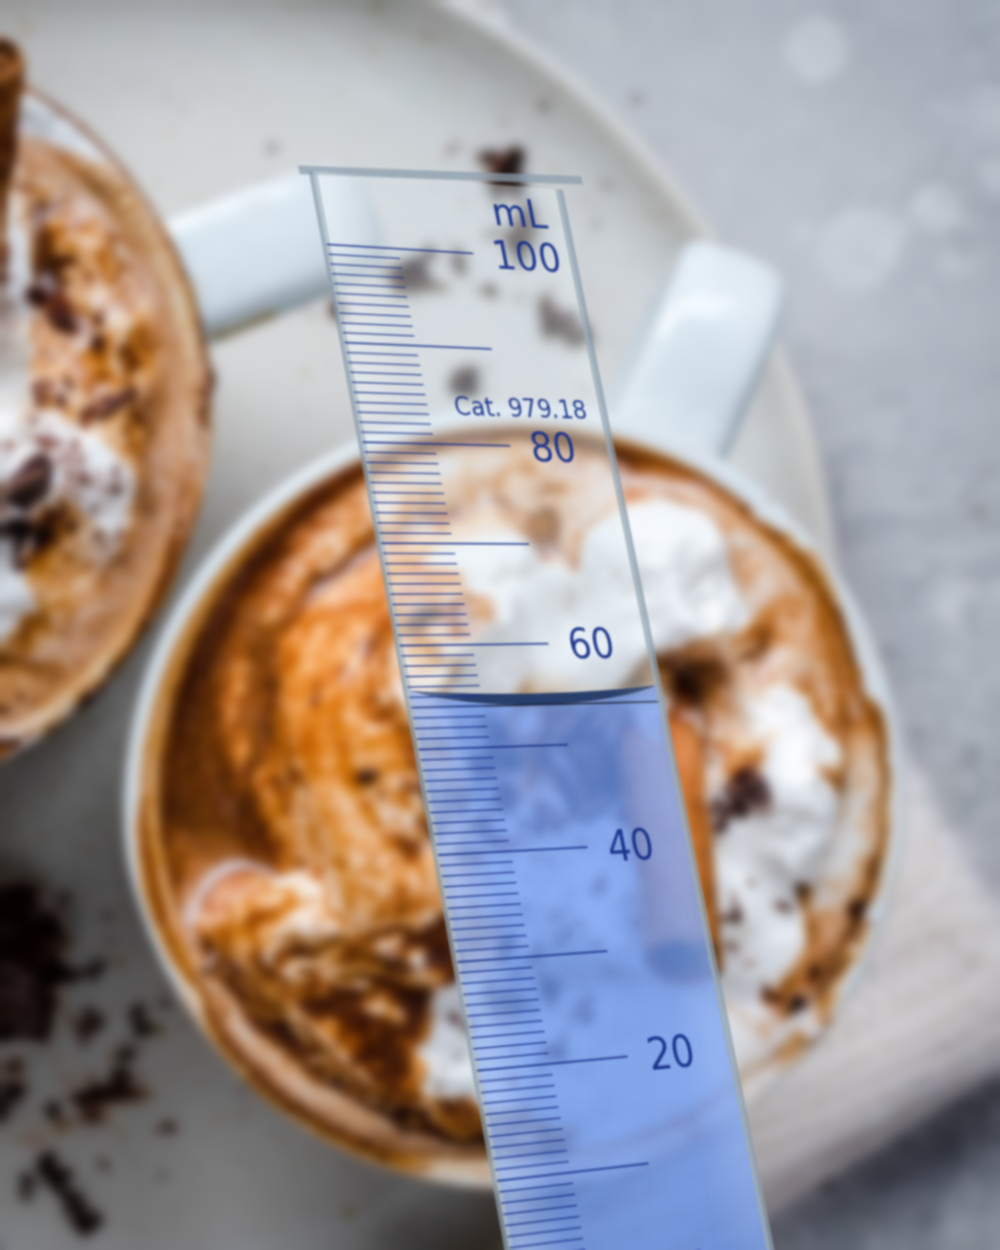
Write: 54 mL
